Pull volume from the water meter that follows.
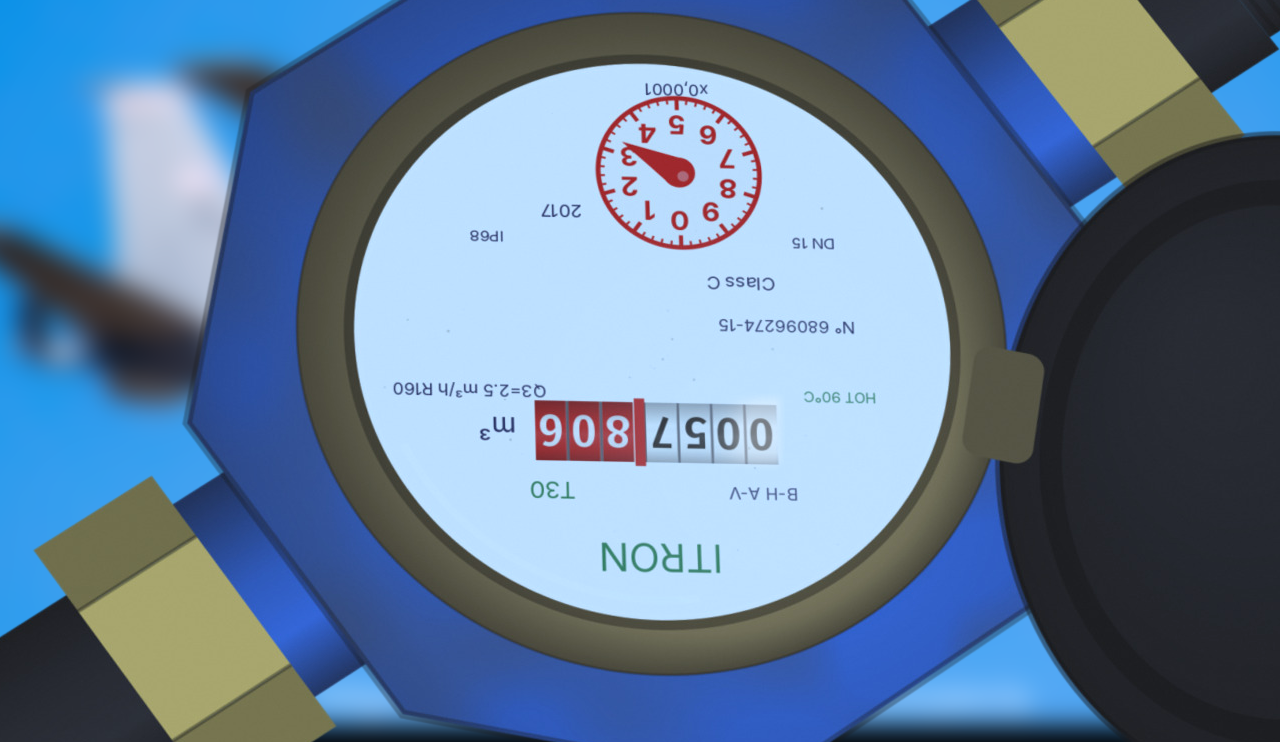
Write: 57.8063 m³
